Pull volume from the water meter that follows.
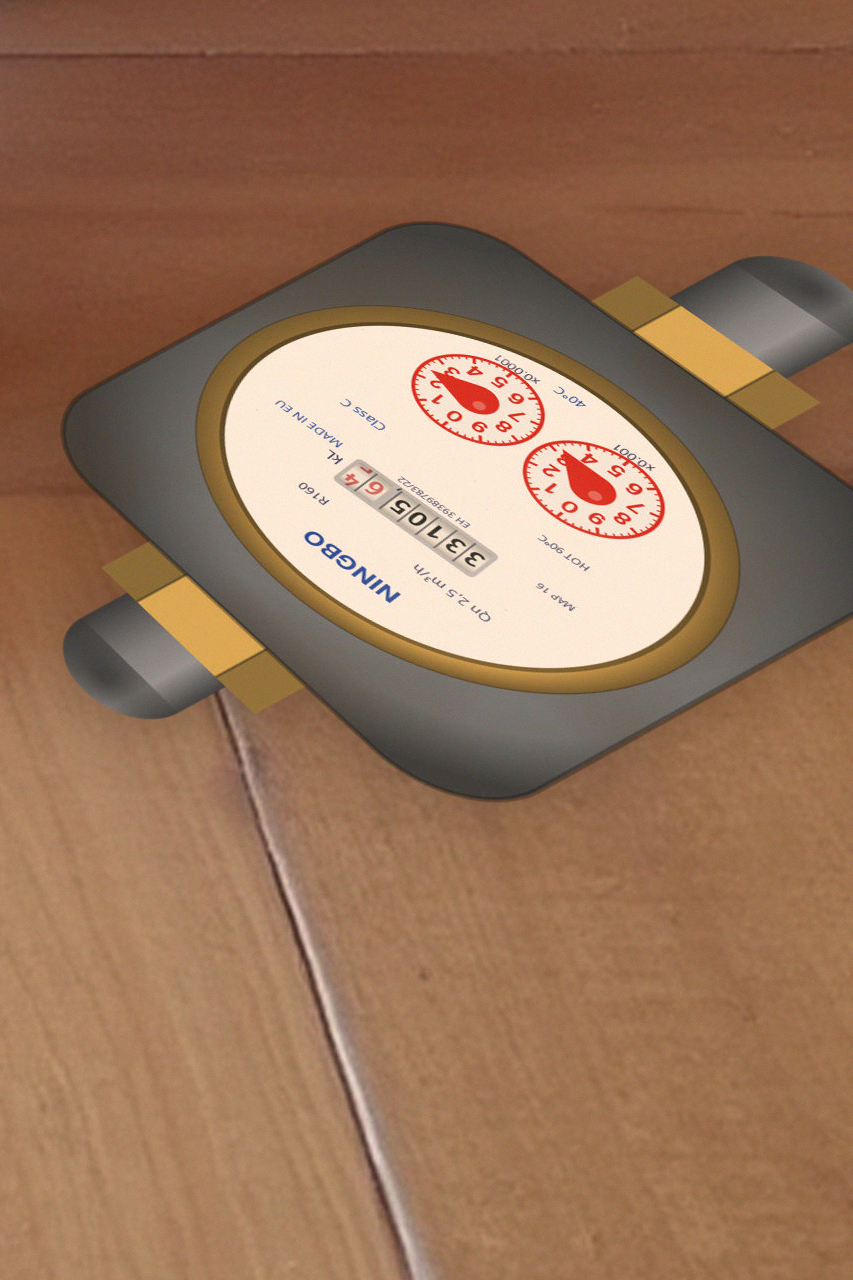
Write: 33105.6432 kL
